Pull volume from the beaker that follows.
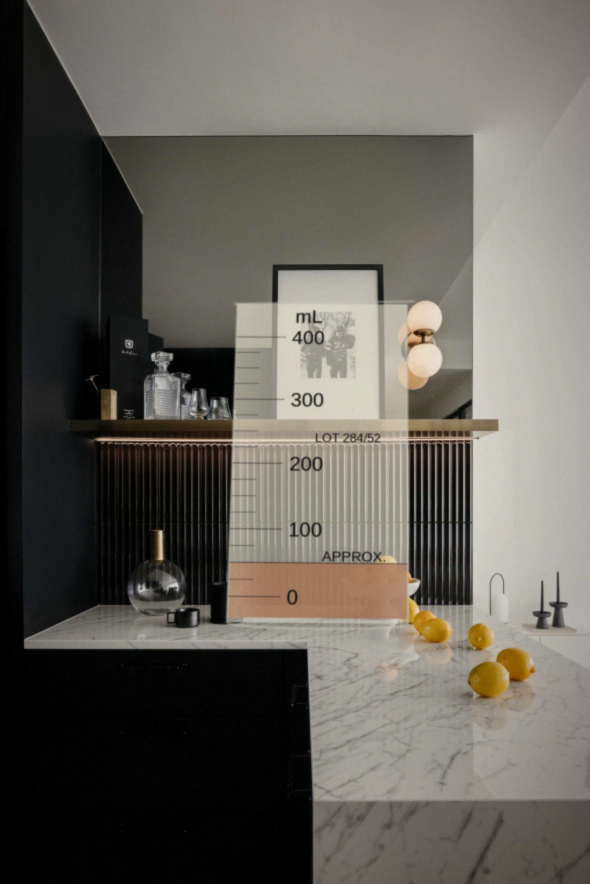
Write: 50 mL
